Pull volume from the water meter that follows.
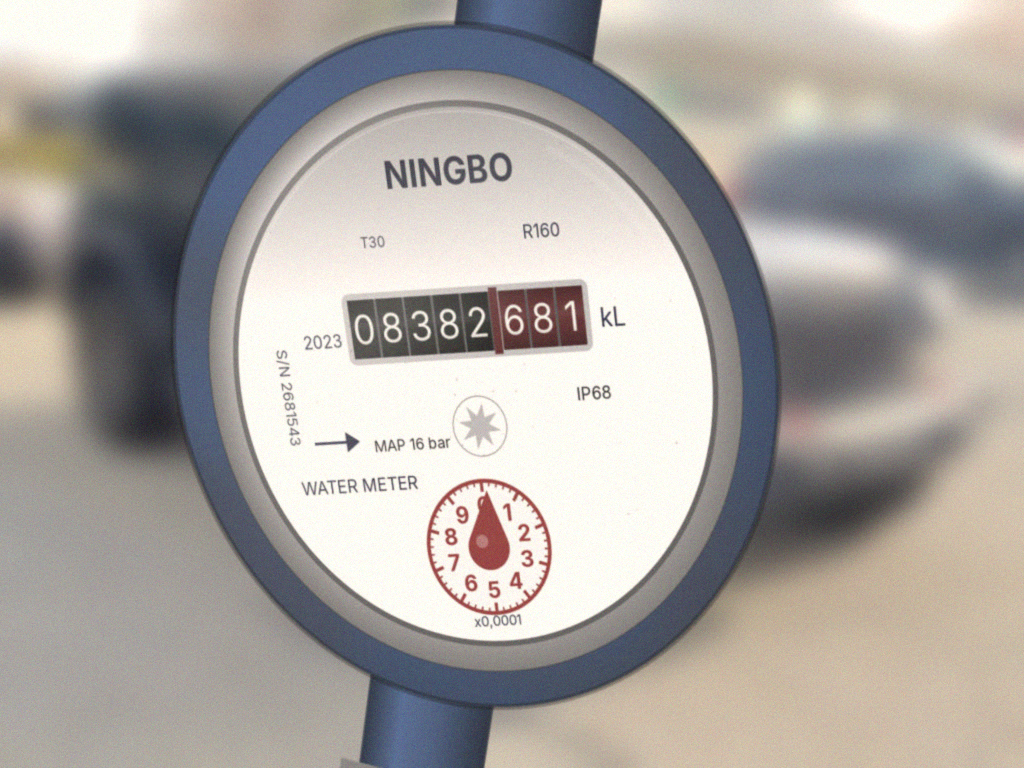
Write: 8382.6810 kL
